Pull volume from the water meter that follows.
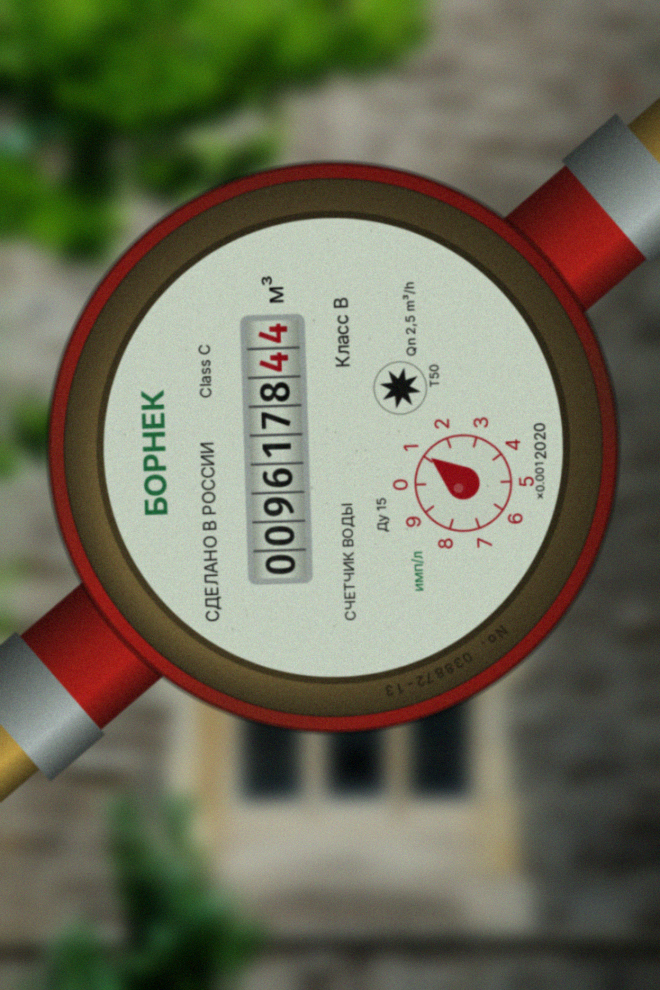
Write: 96178.441 m³
